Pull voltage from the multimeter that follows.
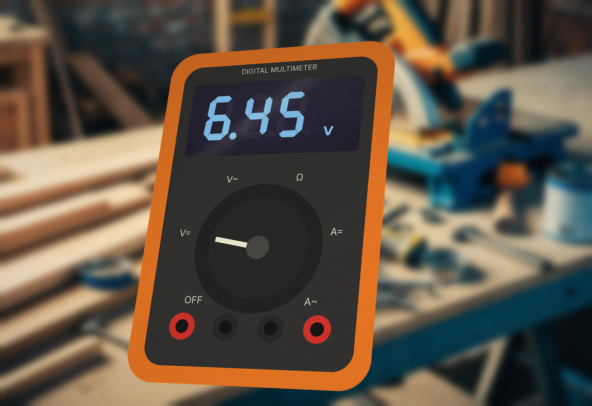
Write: 6.45 V
